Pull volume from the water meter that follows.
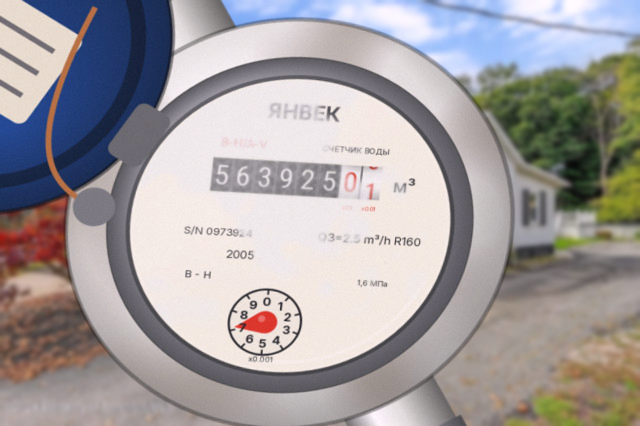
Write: 563925.007 m³
